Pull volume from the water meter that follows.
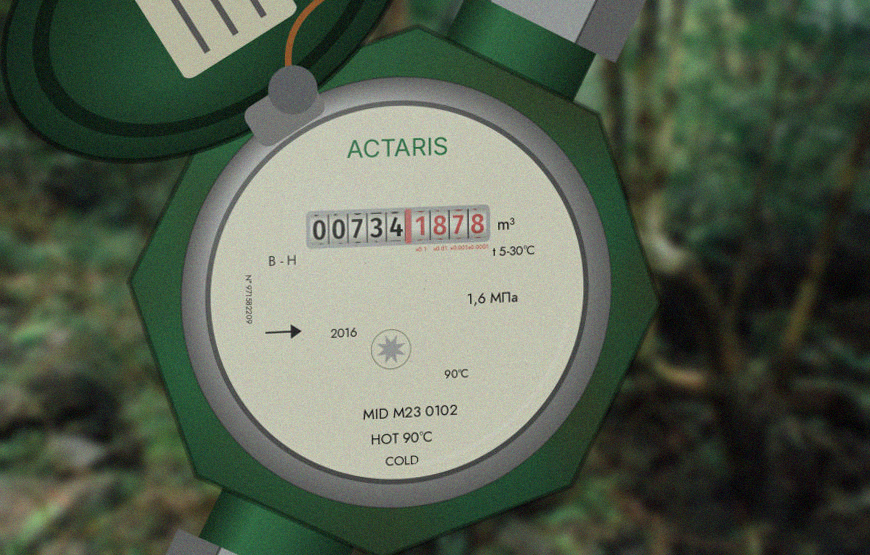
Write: 734.1878 m³
